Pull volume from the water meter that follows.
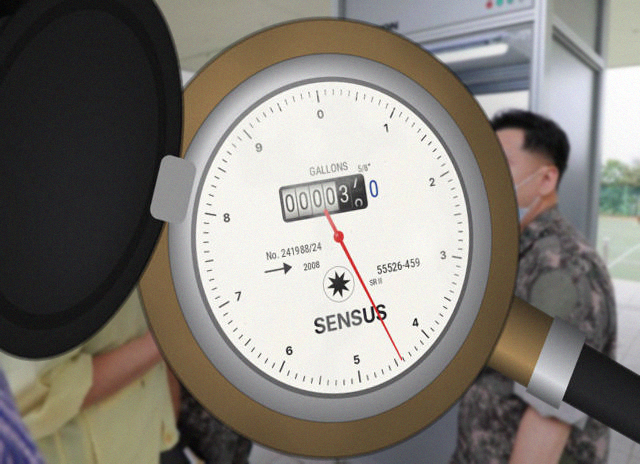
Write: 374.4 gal
